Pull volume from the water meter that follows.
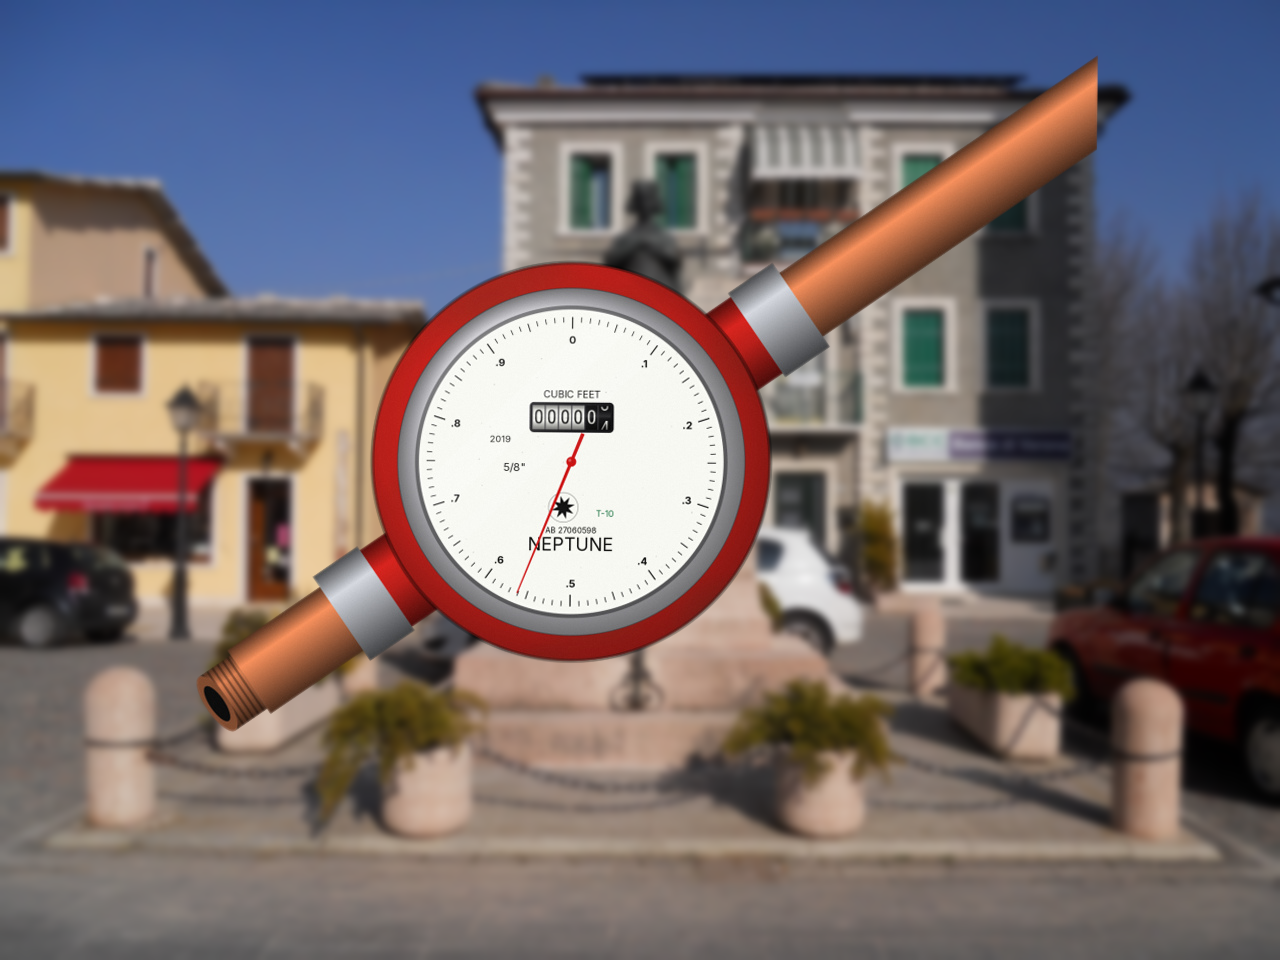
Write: 3.56 ft³
